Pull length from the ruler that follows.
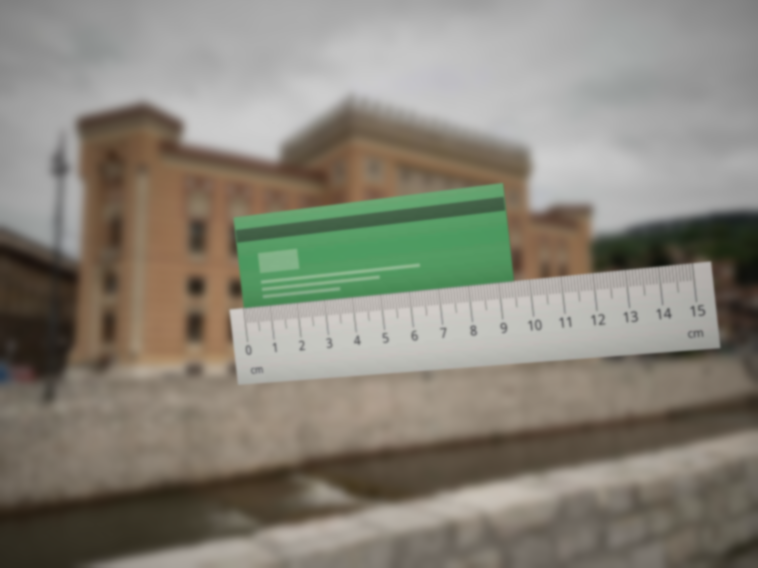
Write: 9.5 cm
